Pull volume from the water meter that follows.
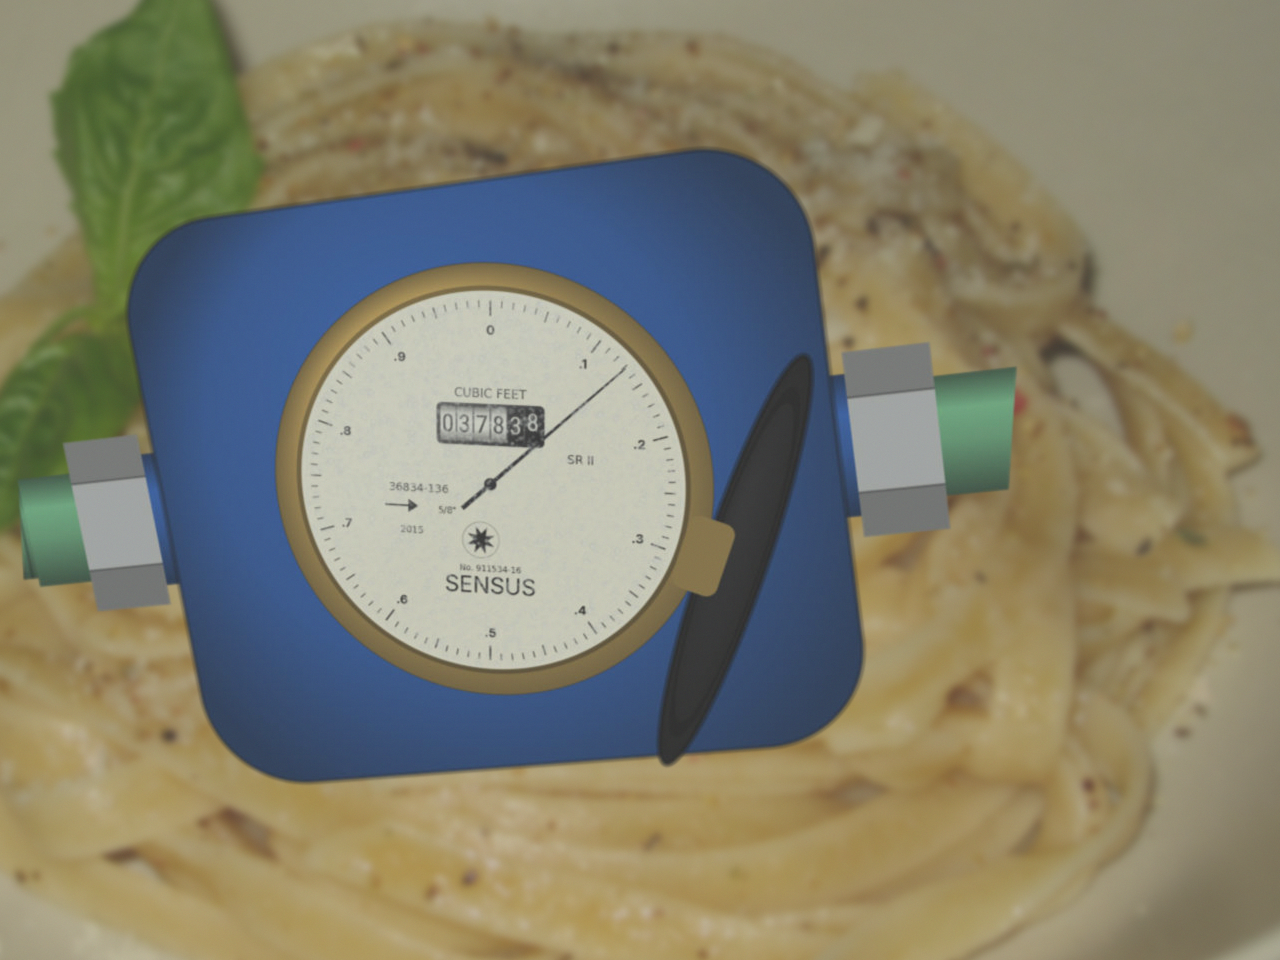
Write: 37838.13 ft³
